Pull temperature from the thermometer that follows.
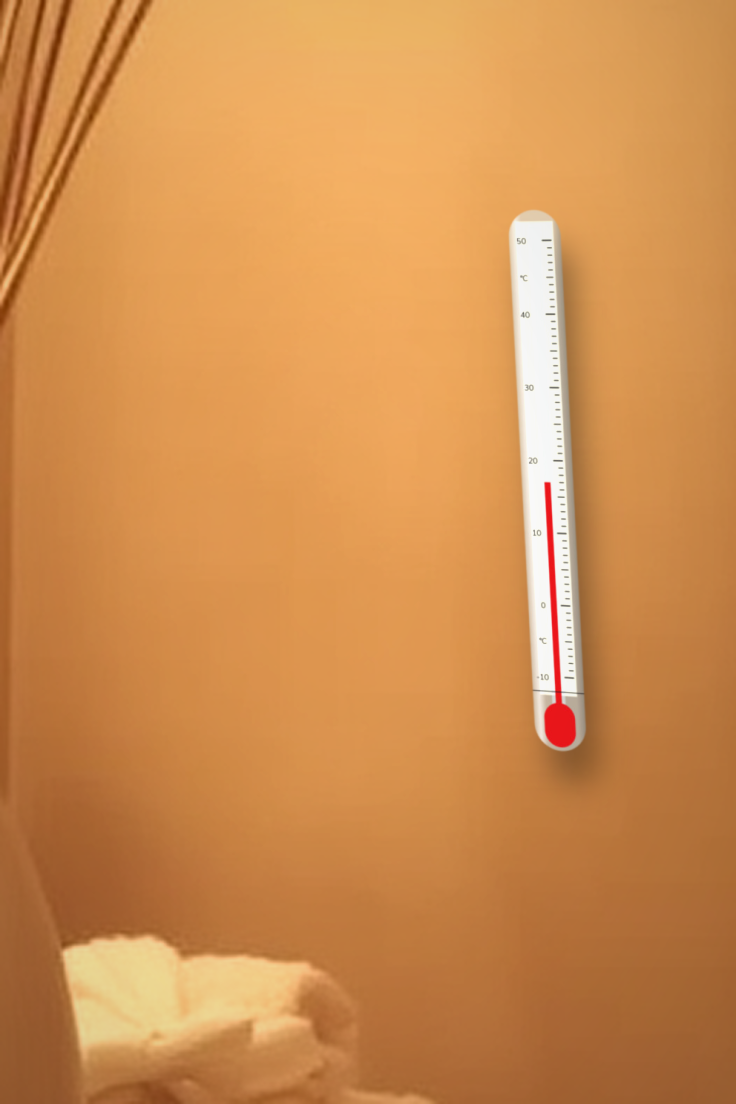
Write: 17 °C
